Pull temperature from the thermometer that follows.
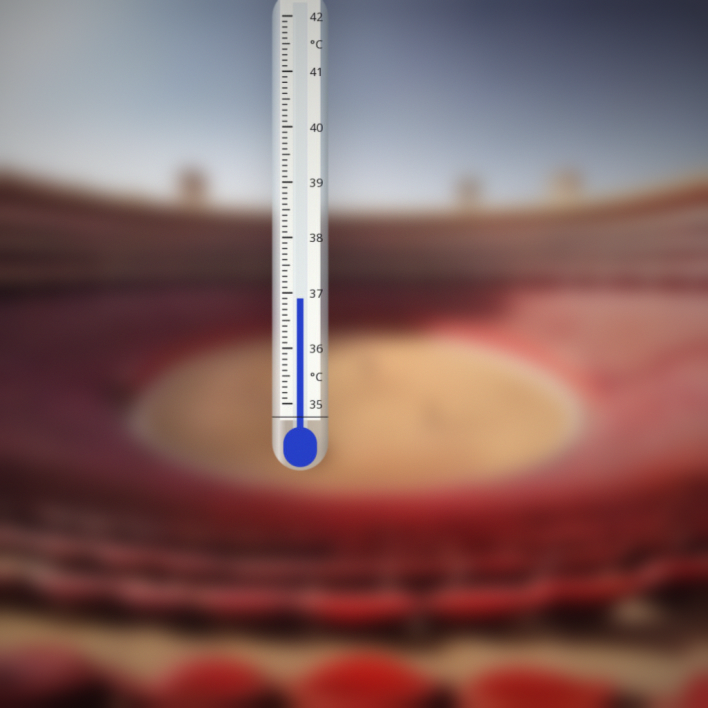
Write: 36.9 °C
